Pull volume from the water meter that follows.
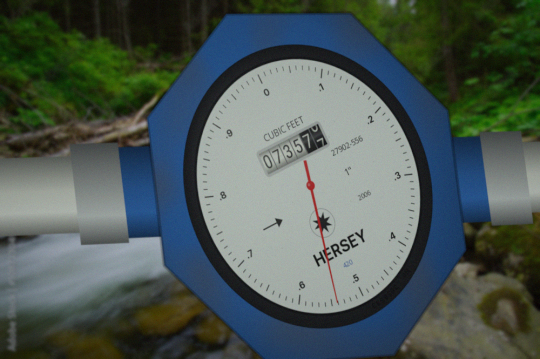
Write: 73576.54 ft³
